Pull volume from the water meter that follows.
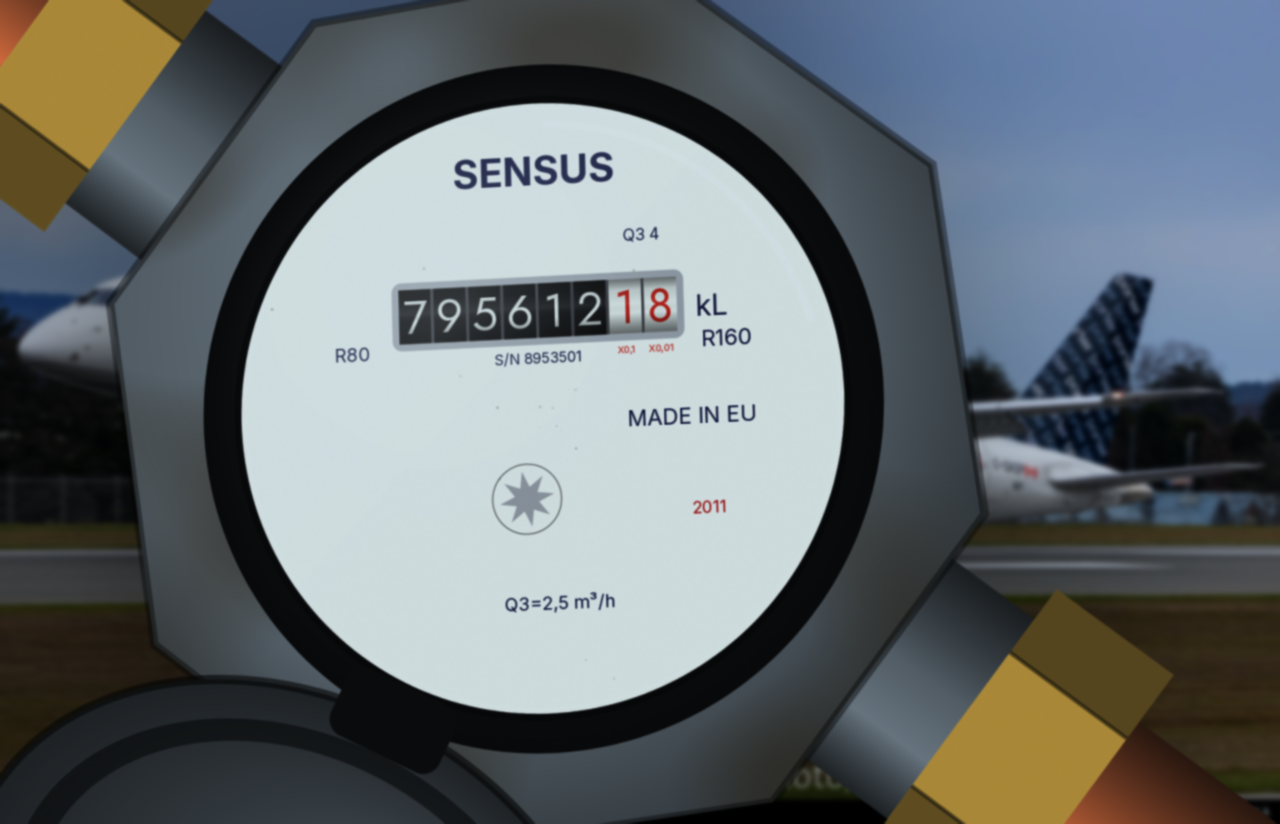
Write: 795612.18 kL
